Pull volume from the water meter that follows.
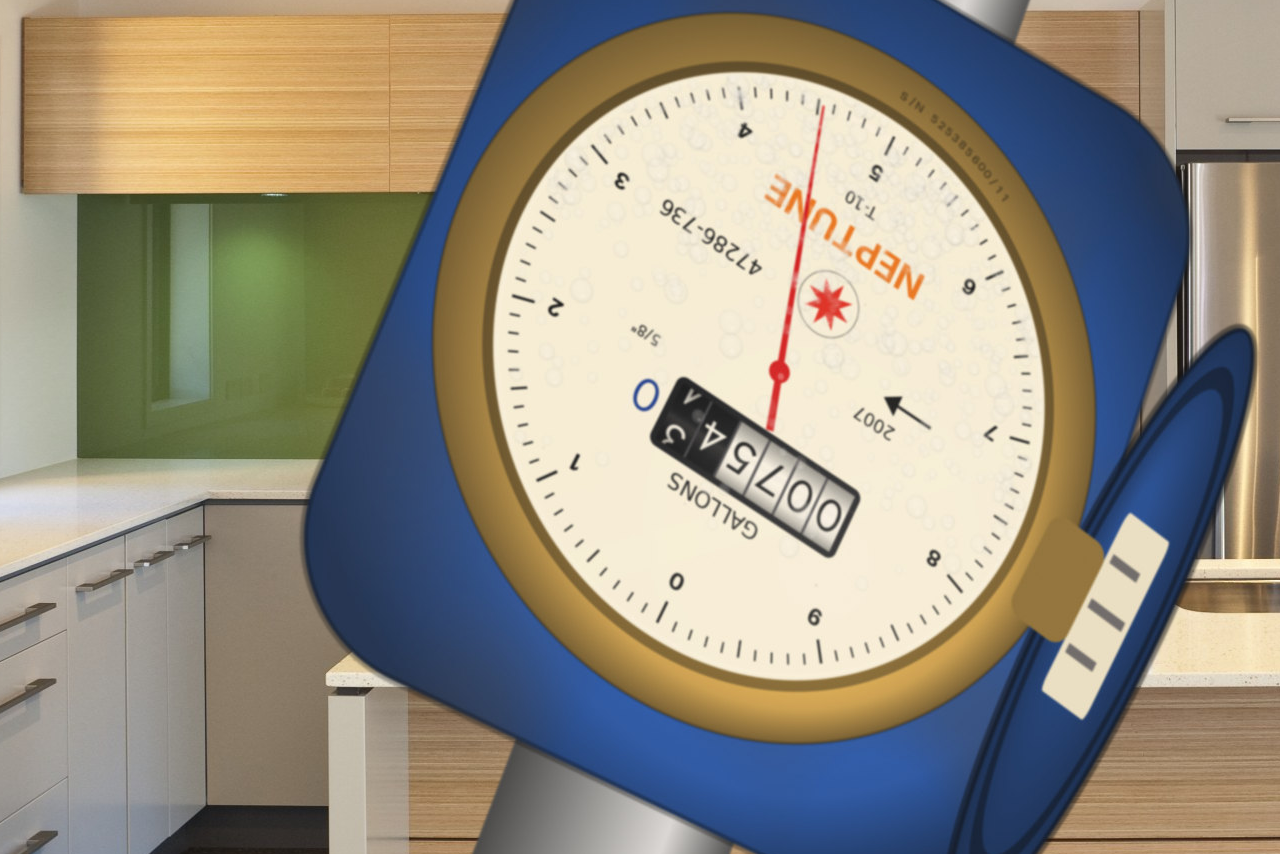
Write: 75434.5 gal
